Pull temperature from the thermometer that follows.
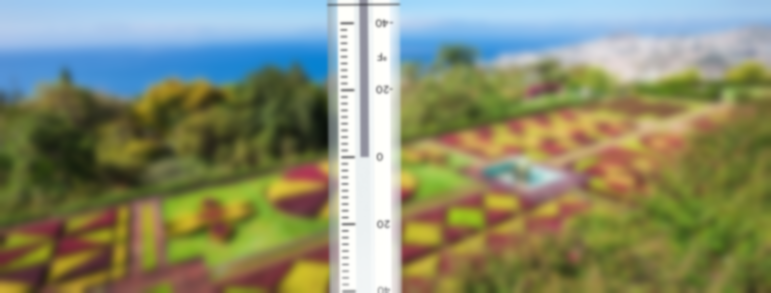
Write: 0 °F
